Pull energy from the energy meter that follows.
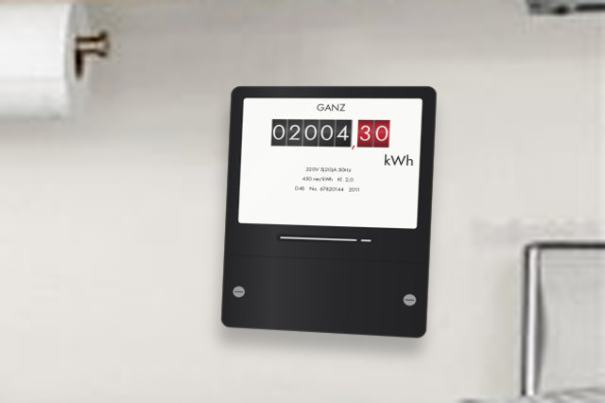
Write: 2004.30 kWh
